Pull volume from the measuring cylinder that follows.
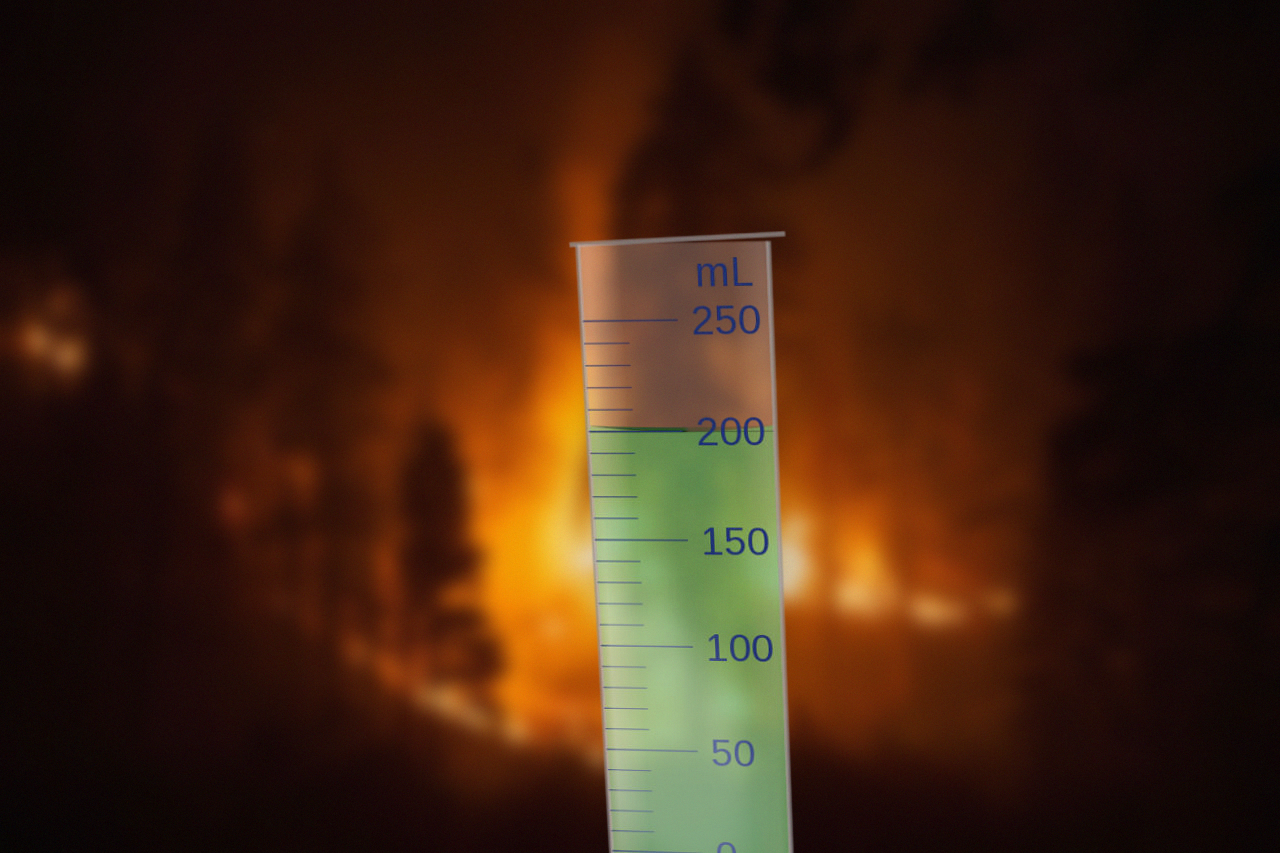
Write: 200 mL
